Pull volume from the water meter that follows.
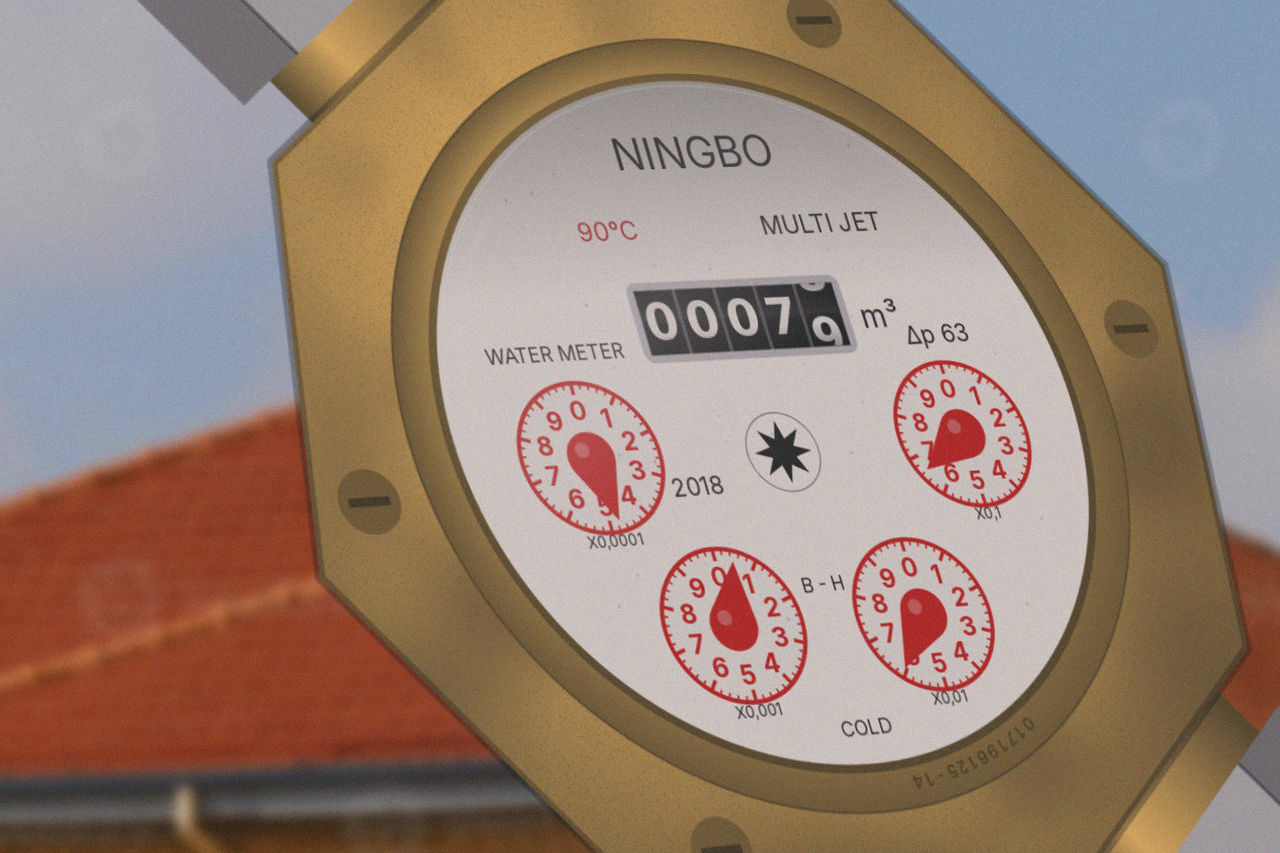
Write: 78.6604 m³
